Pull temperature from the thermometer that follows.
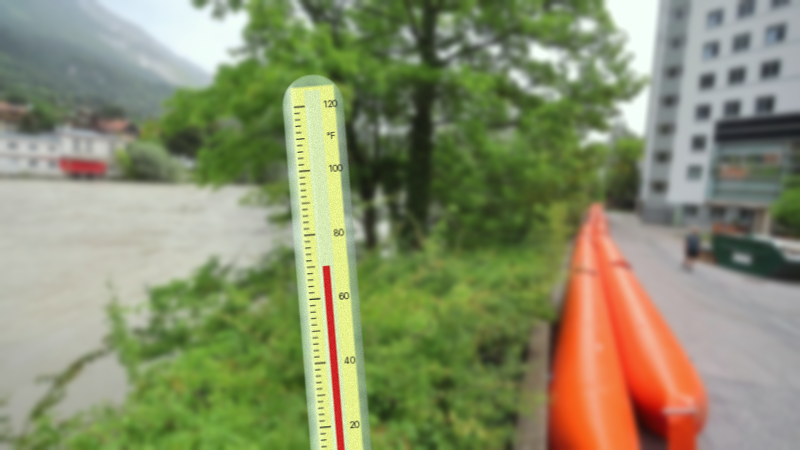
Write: 70 °F
